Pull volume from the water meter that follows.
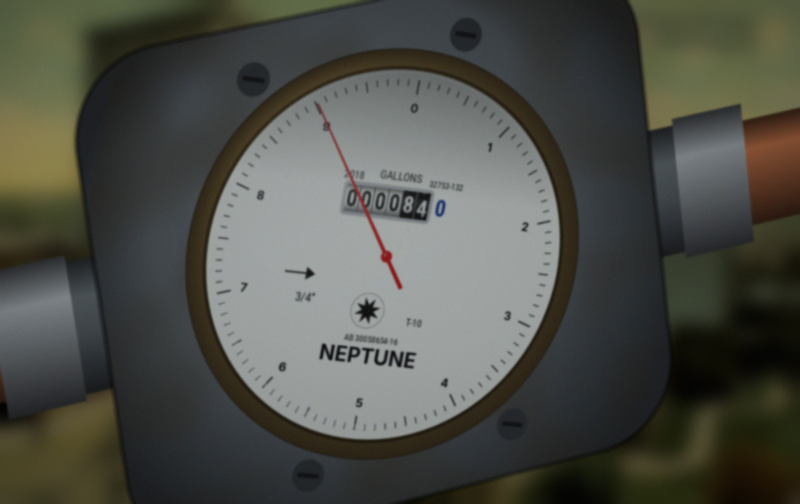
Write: 839.0 gal
